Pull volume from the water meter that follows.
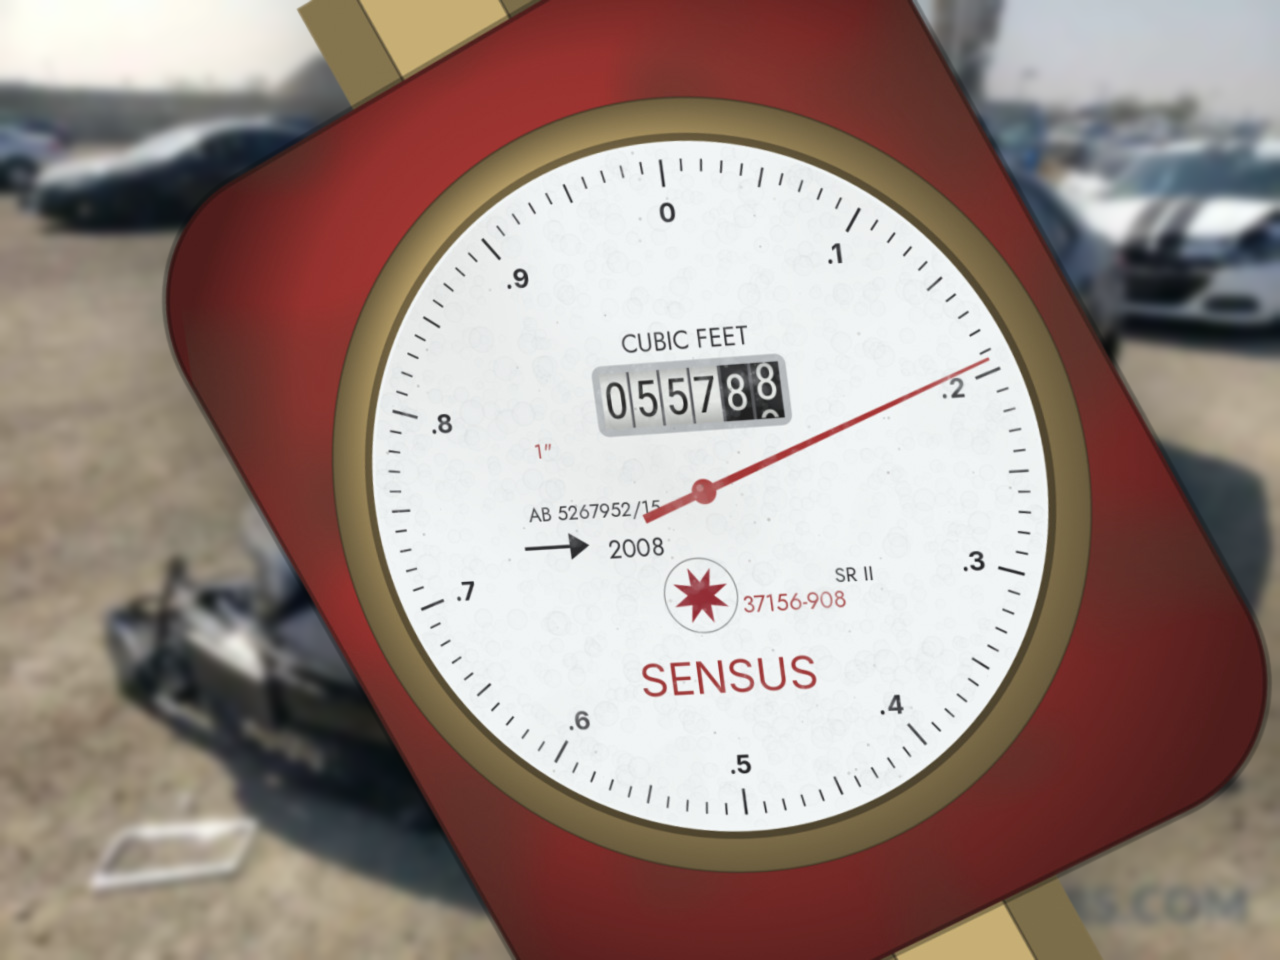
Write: 55788.19 ft³
